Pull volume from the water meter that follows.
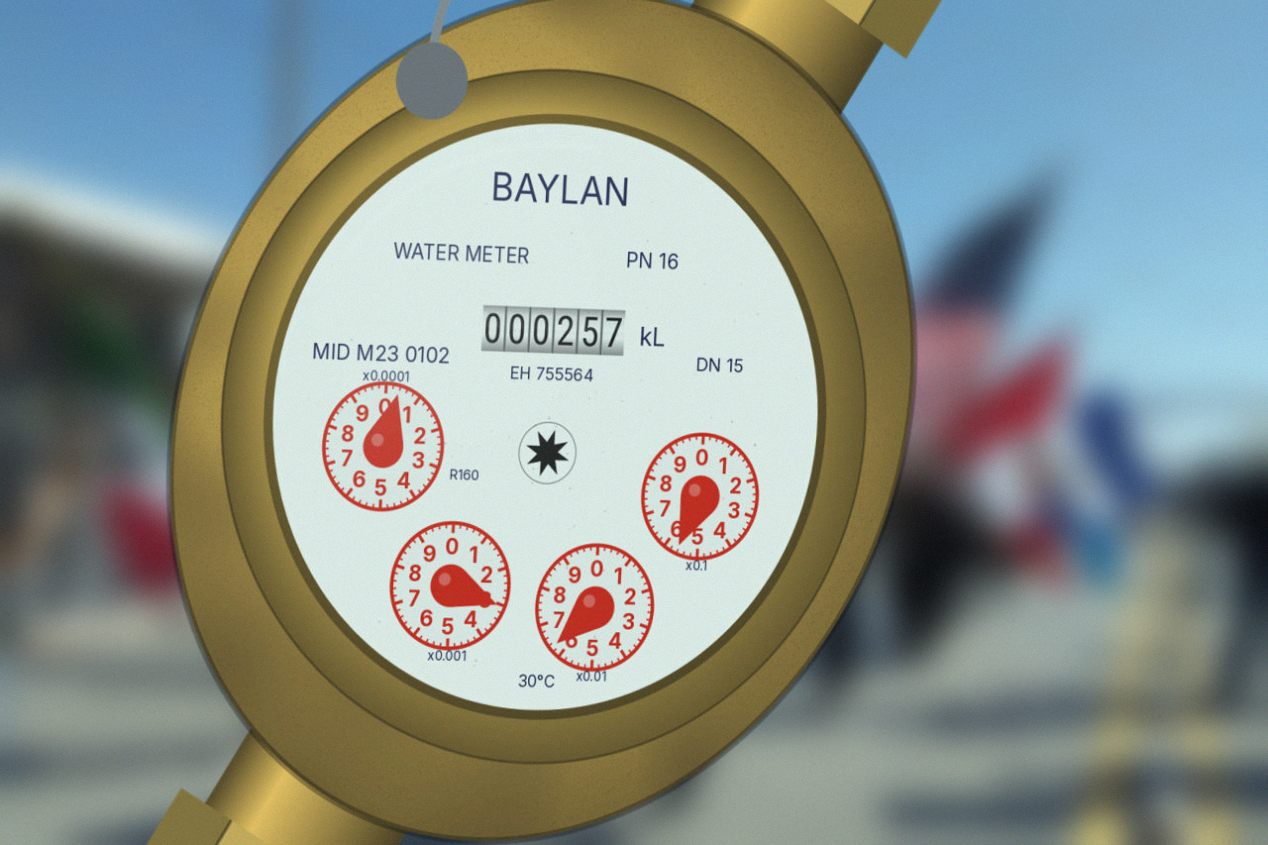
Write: 257.5630 kL
